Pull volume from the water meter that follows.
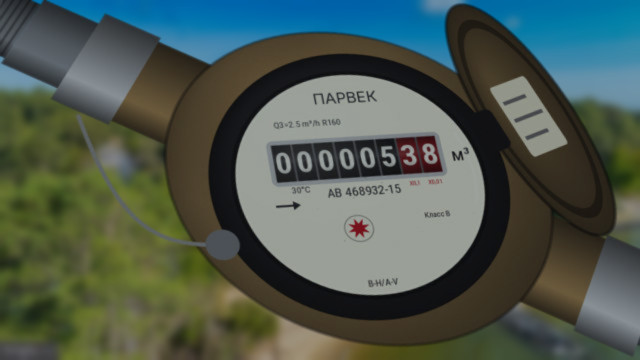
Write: 5.38 m³
